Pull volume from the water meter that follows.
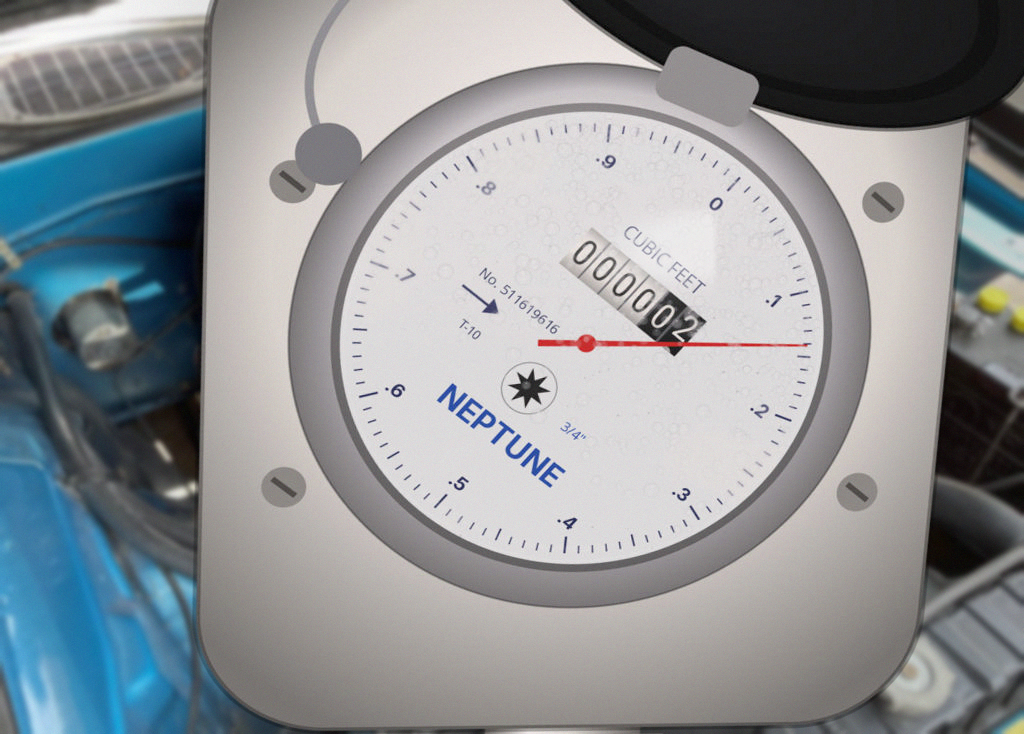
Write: 2.14 ft³
